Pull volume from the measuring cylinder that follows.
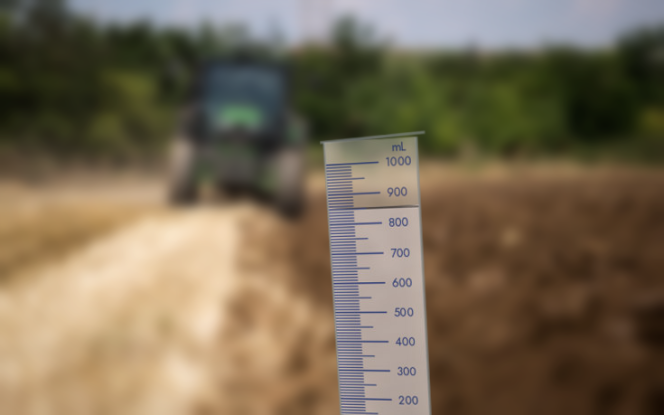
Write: 850 mL
